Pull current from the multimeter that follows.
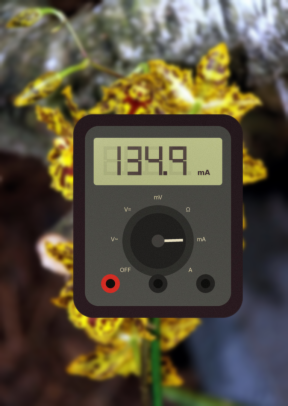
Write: 134.9 mA
